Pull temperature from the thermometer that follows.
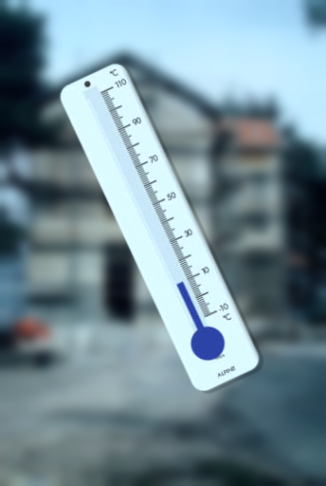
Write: 10 °C
